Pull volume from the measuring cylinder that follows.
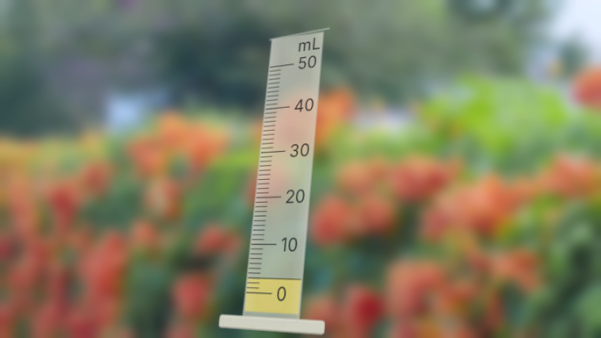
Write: 3 mL
